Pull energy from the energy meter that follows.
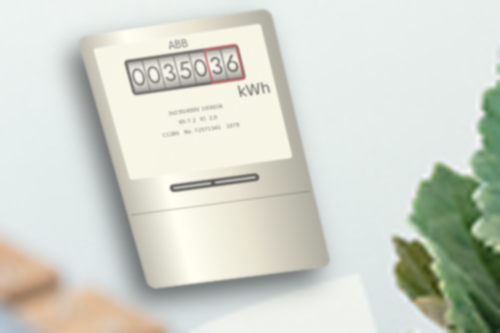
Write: 350.36 kWh
